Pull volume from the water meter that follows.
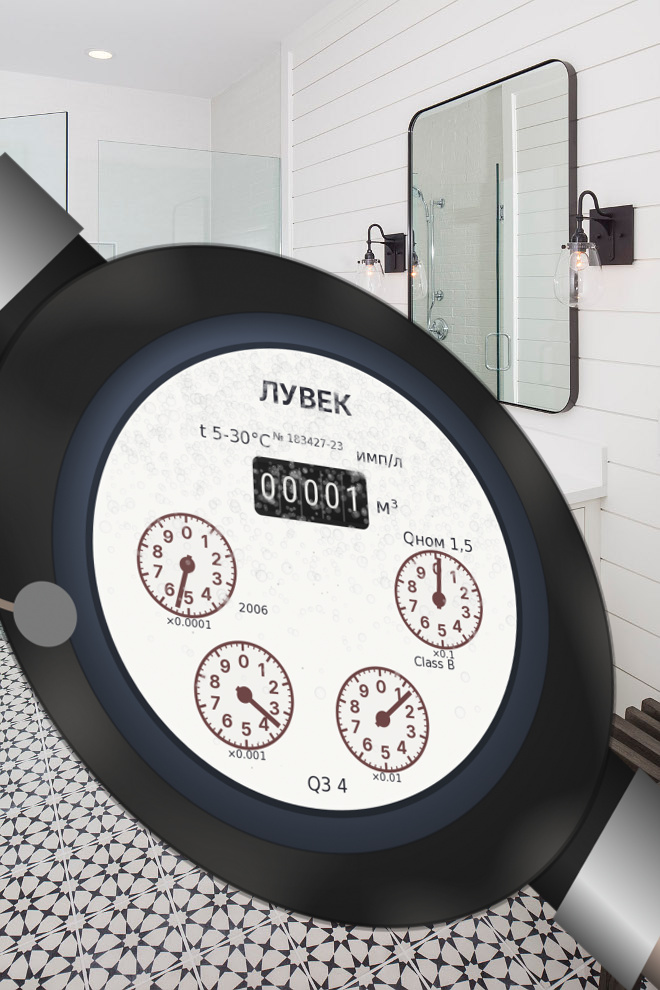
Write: 1.0135 m³
